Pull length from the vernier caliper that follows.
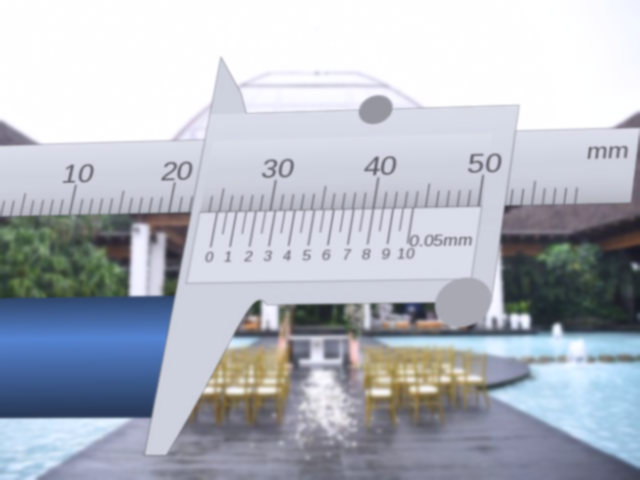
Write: 24.8 mm
